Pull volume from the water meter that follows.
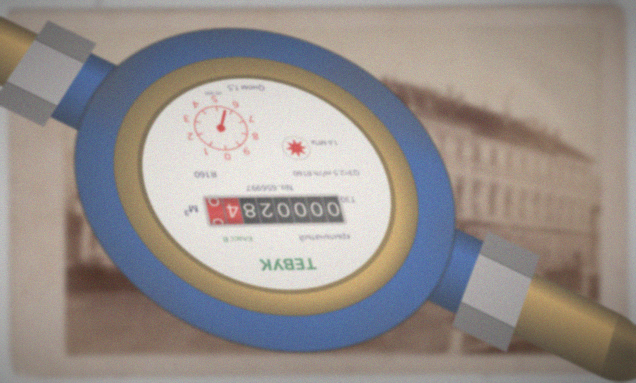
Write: 28.485 m³
